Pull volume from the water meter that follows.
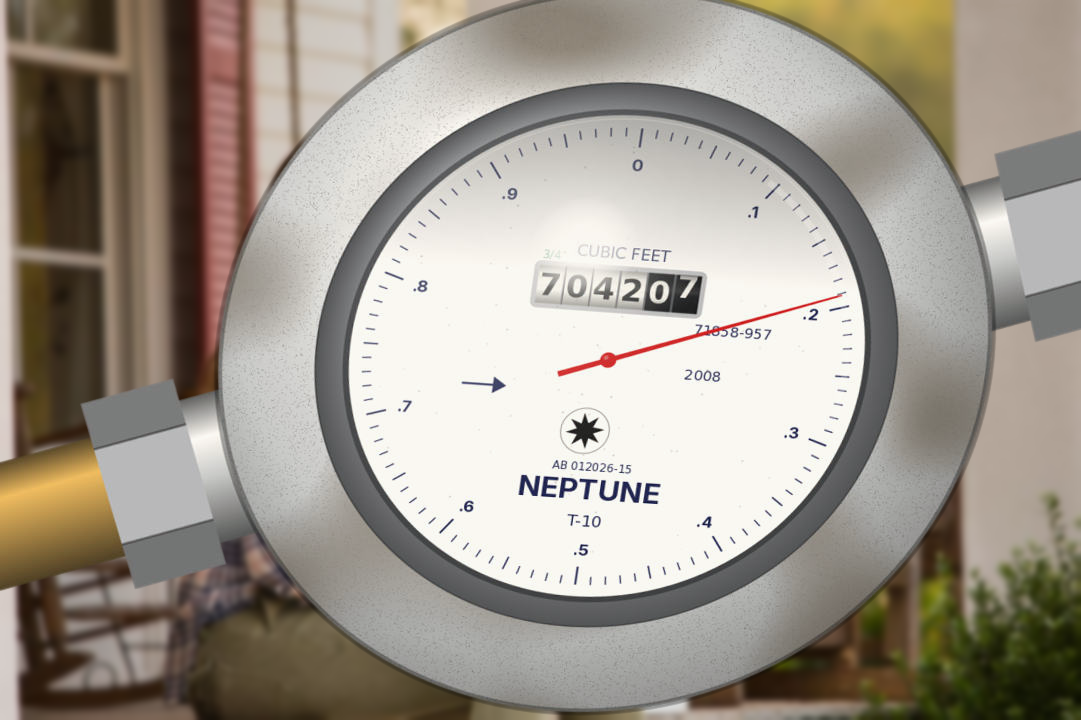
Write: 704207.19 ft³
